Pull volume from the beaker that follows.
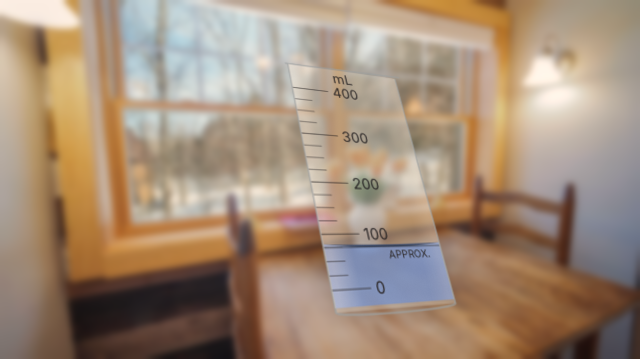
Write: 75 mL
